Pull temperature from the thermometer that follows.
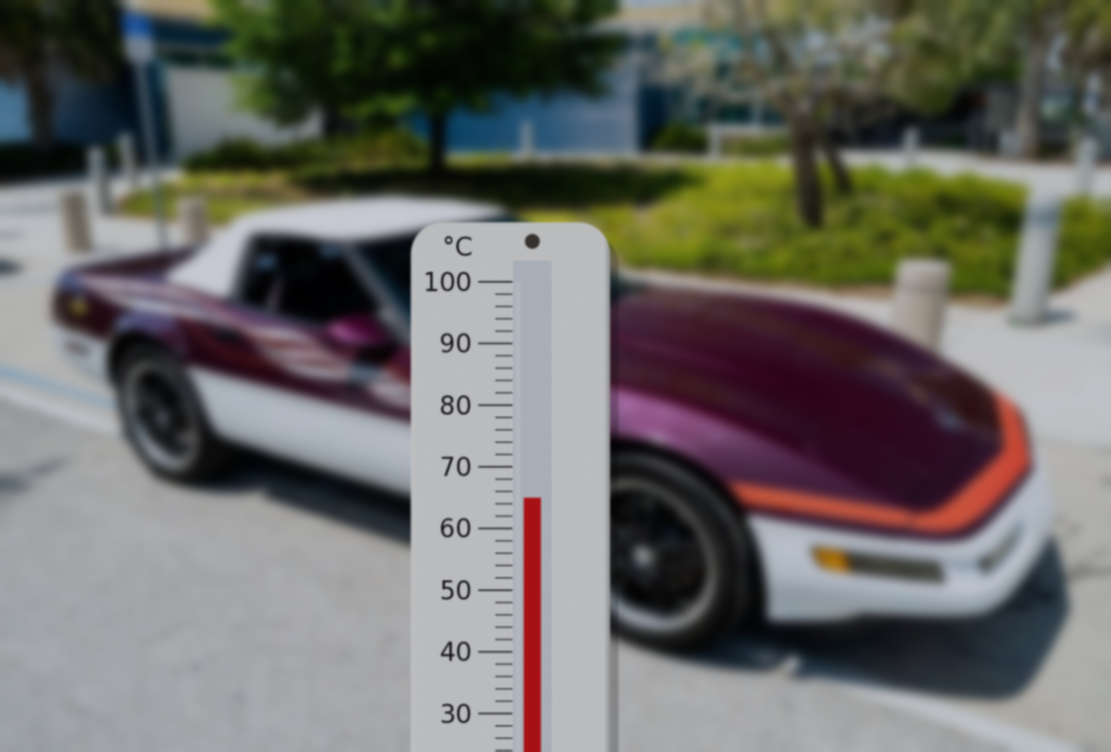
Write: 65 °C
